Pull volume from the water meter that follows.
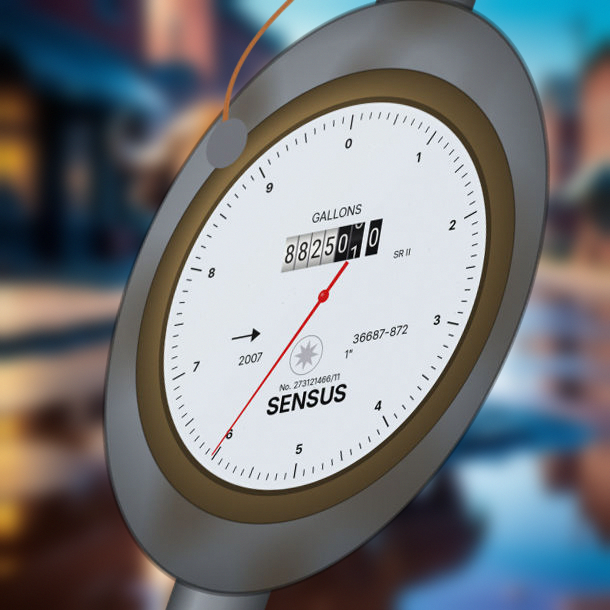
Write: 8825006.0 gal
